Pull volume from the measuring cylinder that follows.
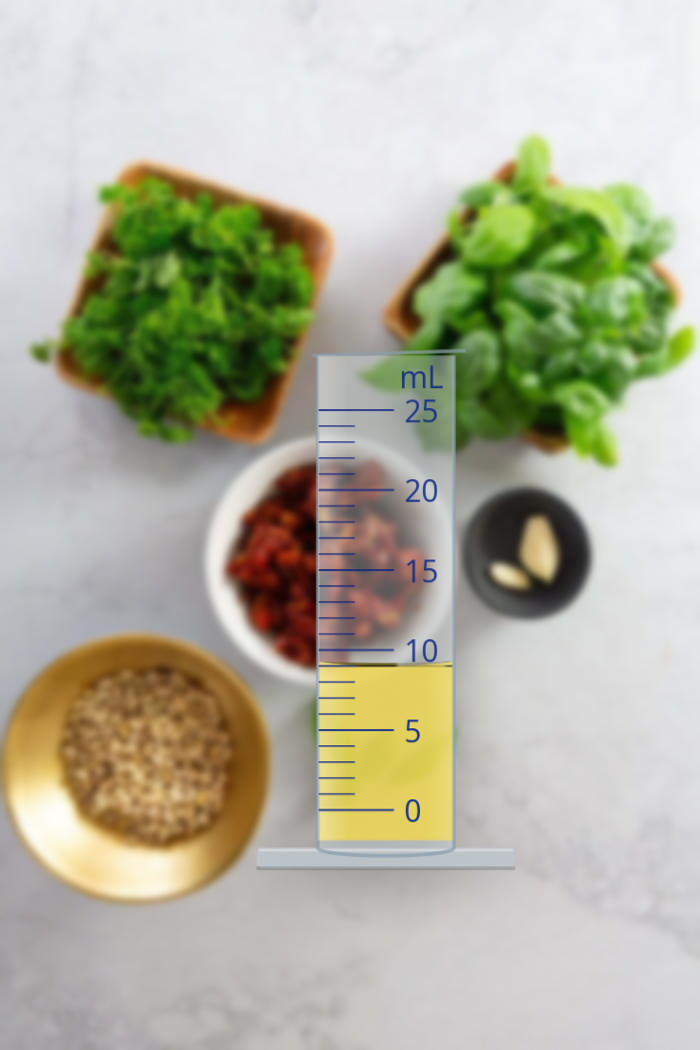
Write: 9 mL
